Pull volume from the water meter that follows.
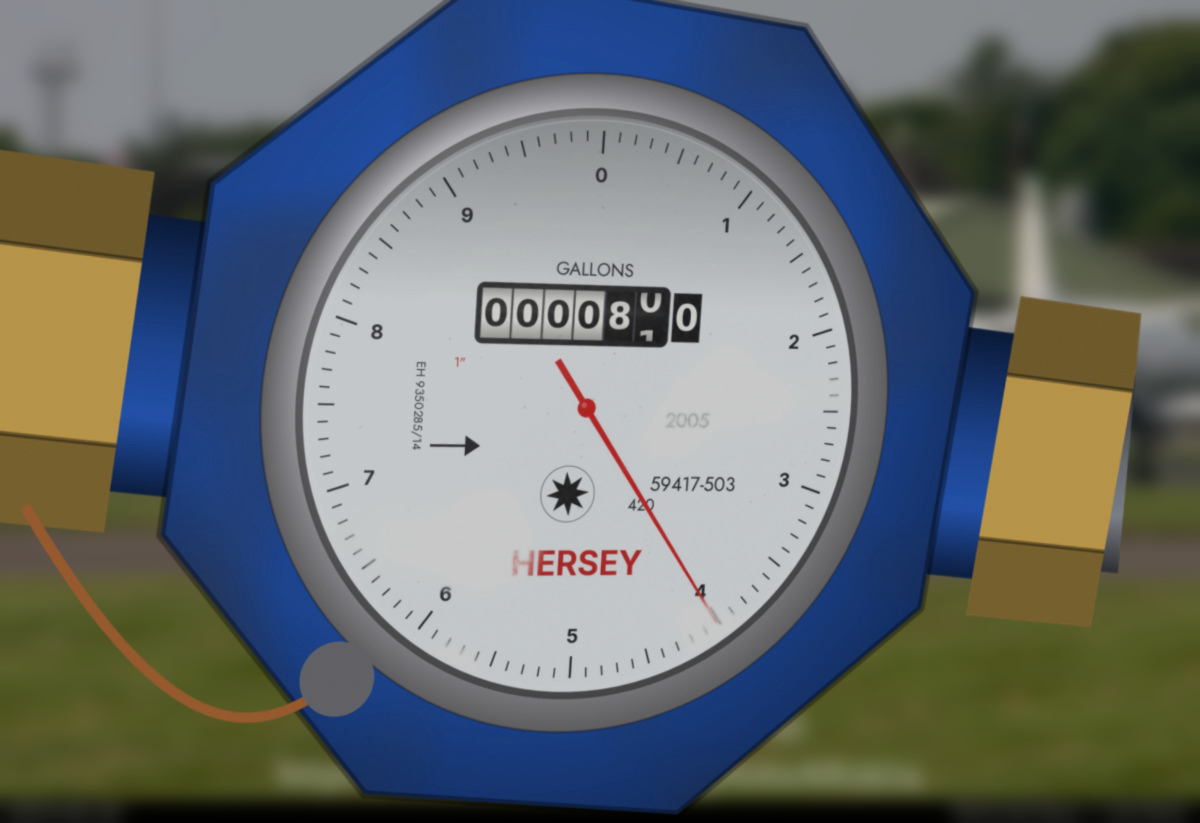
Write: 804.0 gal
